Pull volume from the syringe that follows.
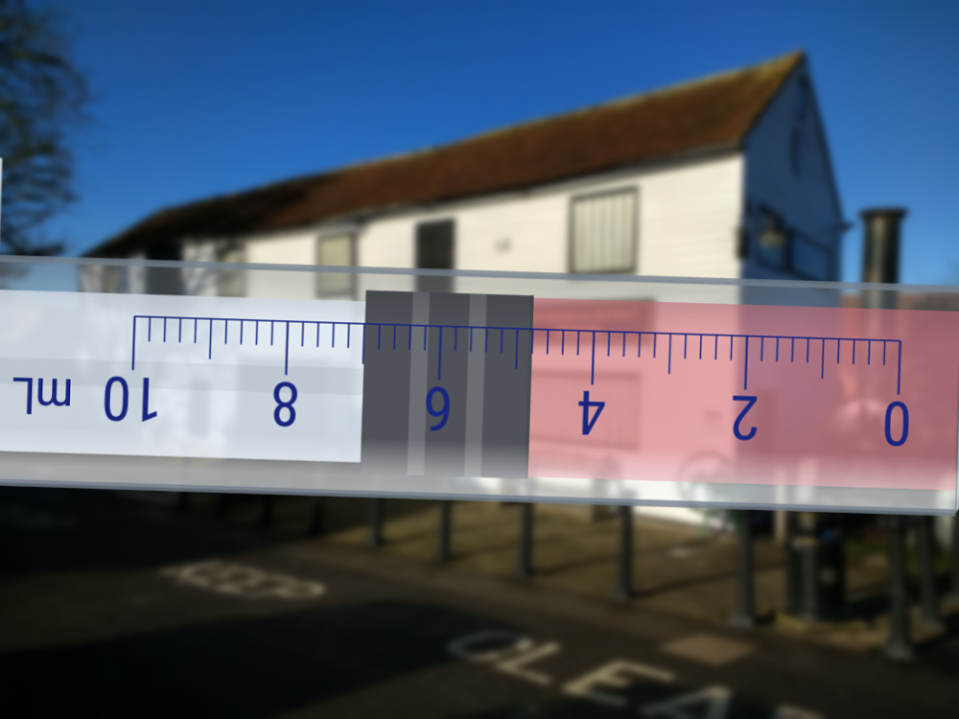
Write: 4.8 mL
